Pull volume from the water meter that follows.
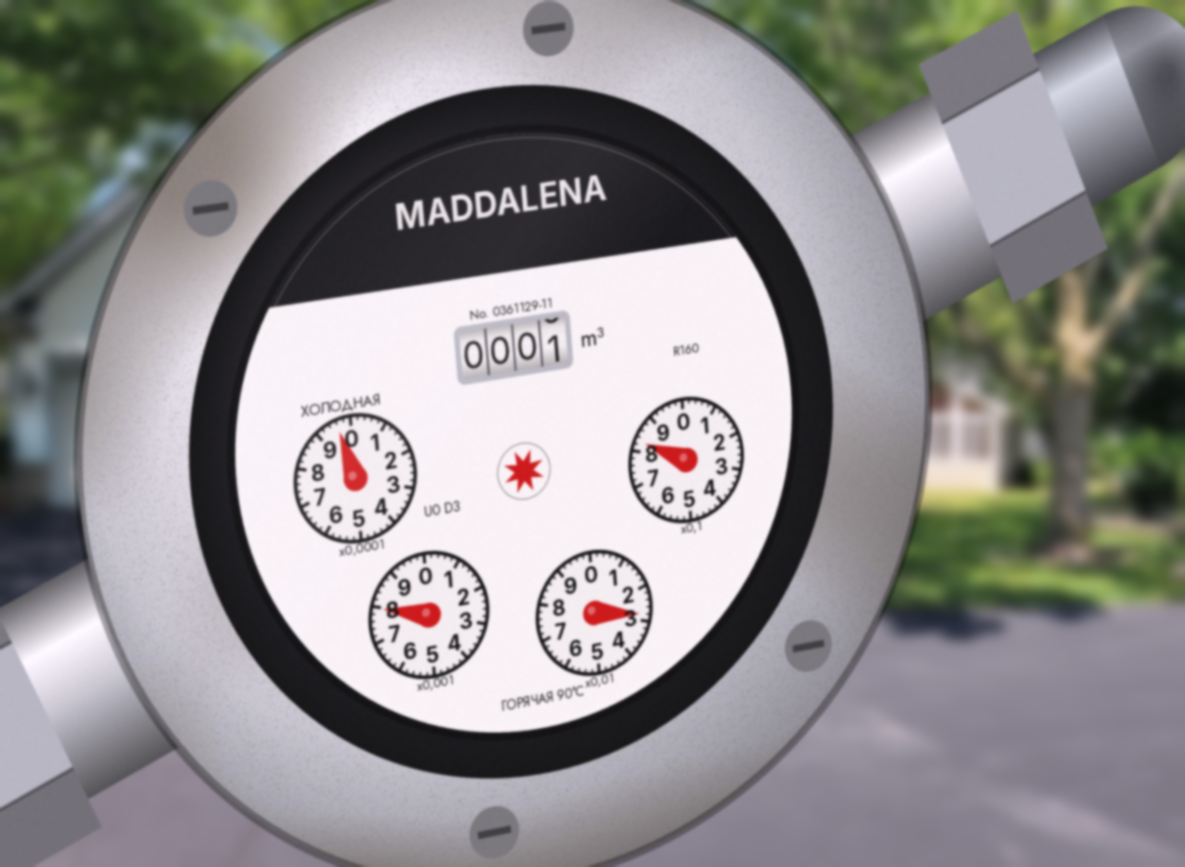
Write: 0.8279 m³
